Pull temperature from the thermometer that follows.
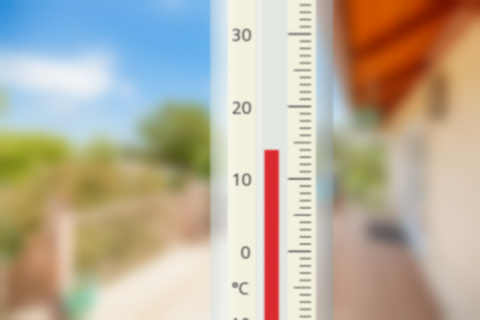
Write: 14 °C
